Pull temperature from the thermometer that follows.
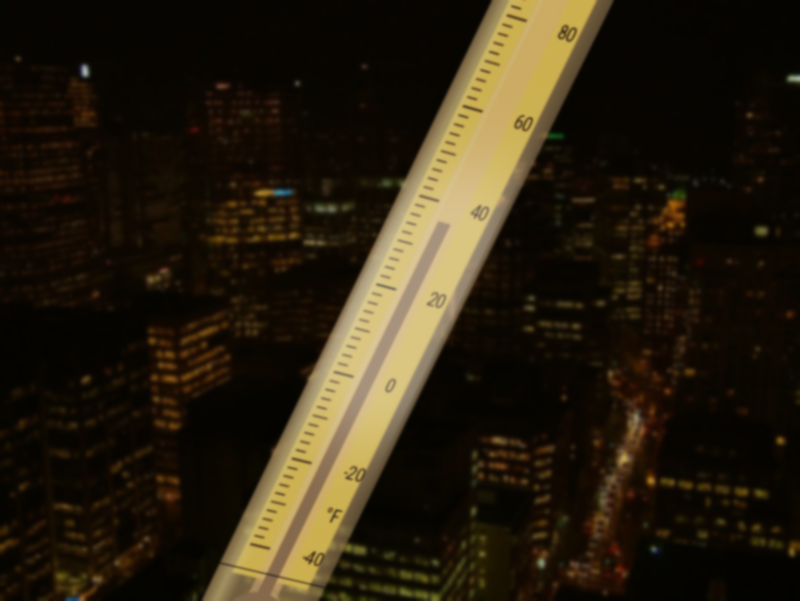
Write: 36 °F
